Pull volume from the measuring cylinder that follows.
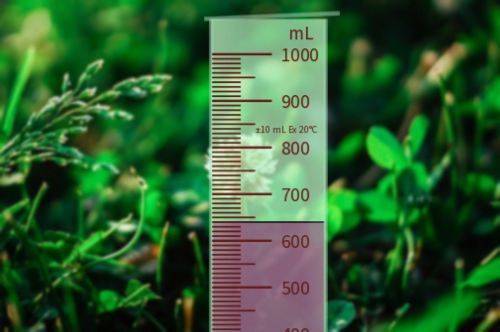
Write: 640 mL
